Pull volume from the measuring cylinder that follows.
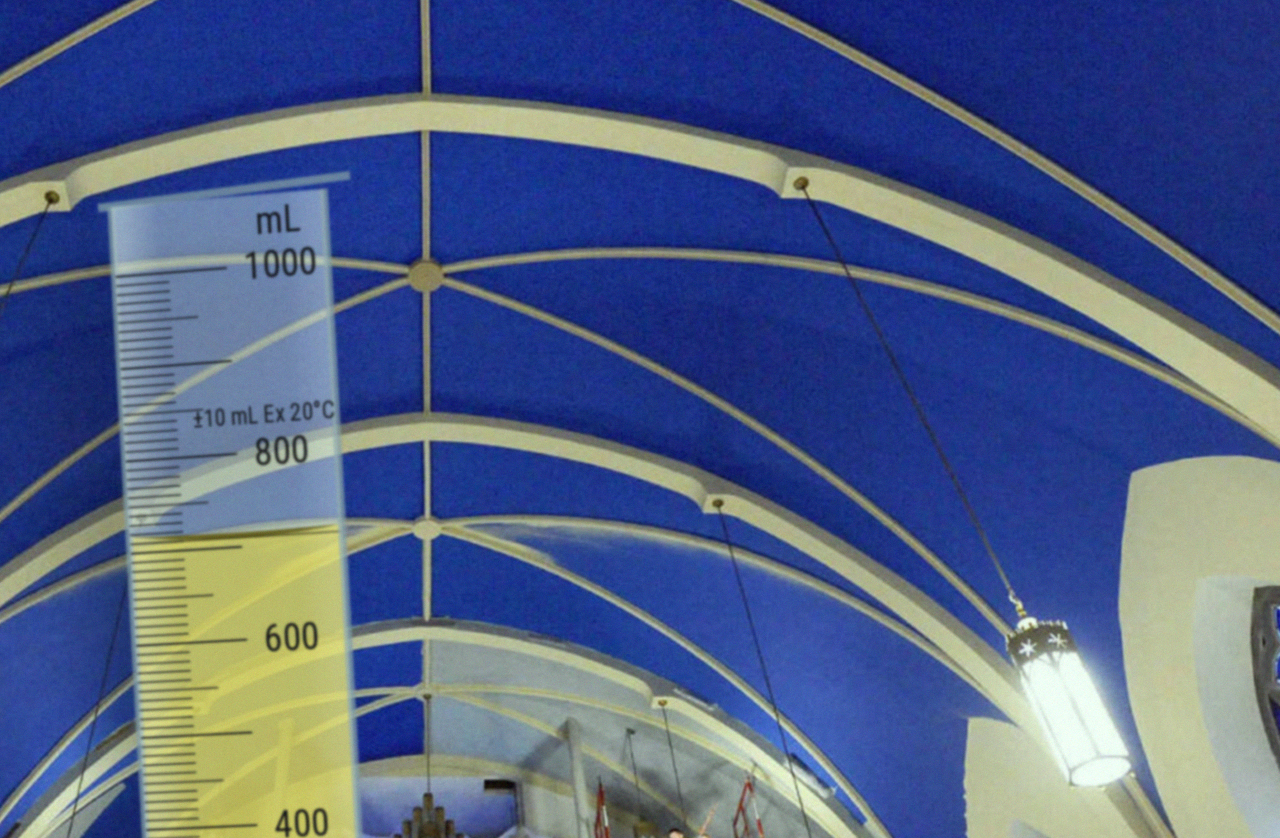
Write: 710 mL
